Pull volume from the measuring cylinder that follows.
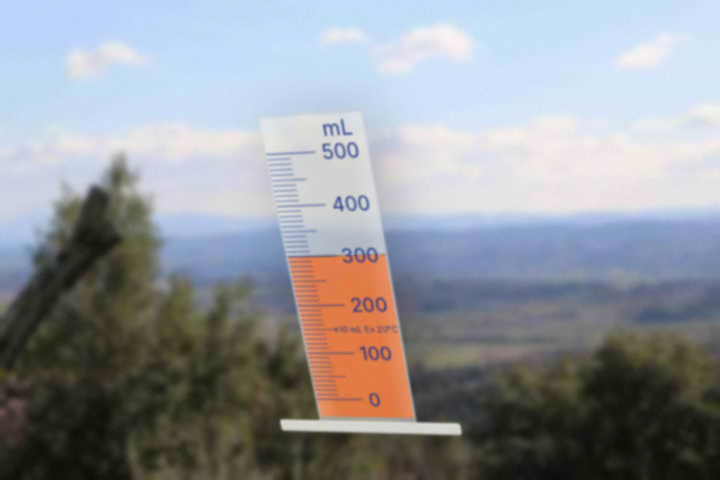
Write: 300 mL
